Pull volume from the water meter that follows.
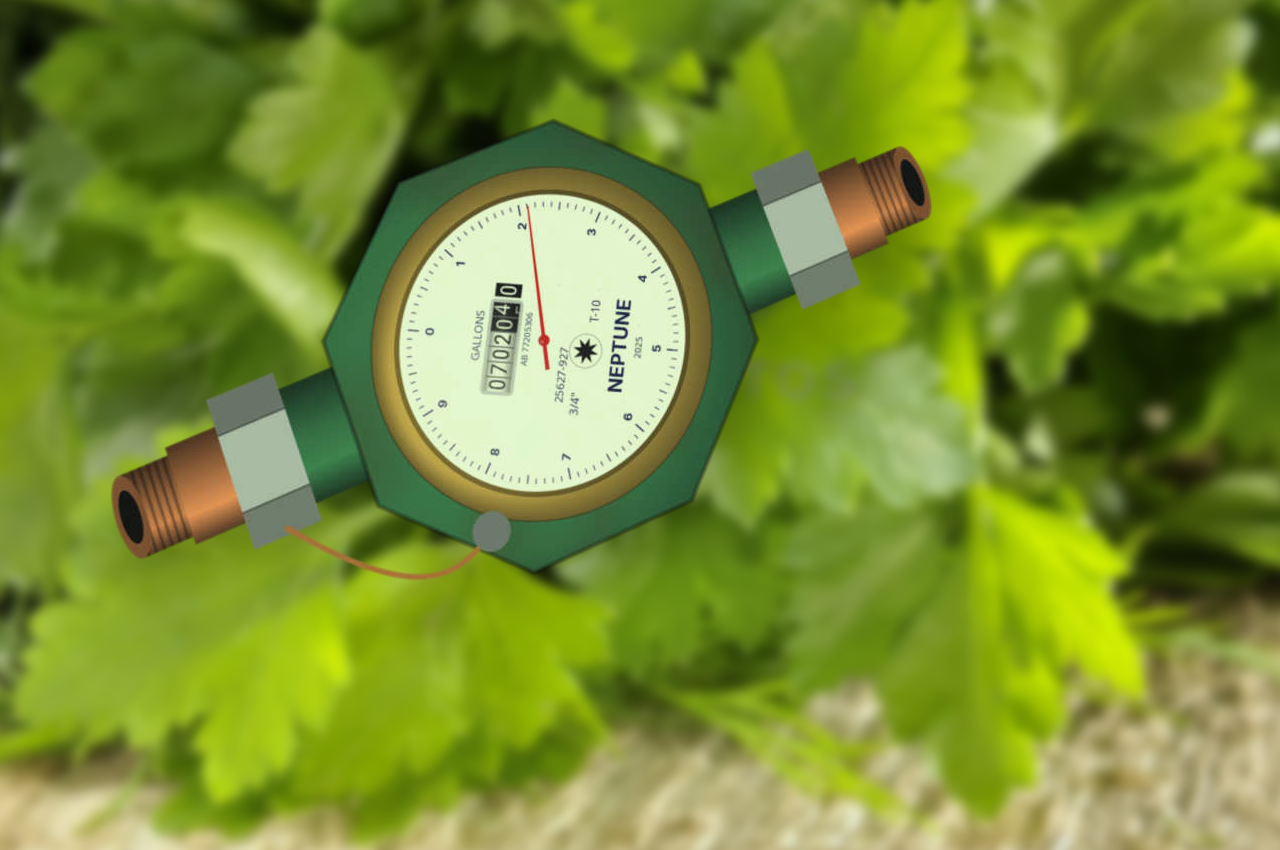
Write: 702042.1 gal
